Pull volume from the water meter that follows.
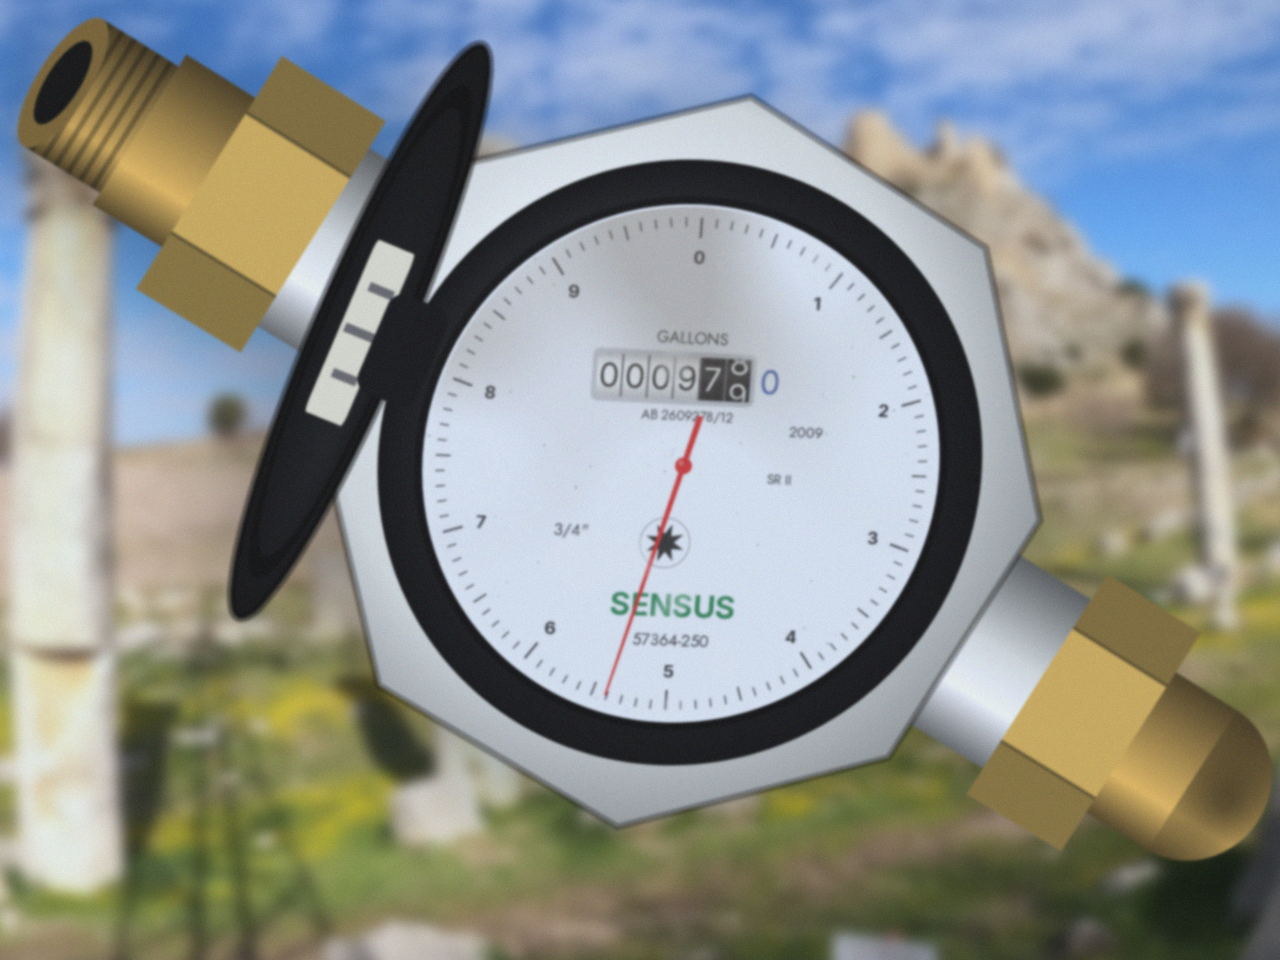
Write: 9785.4 gal
